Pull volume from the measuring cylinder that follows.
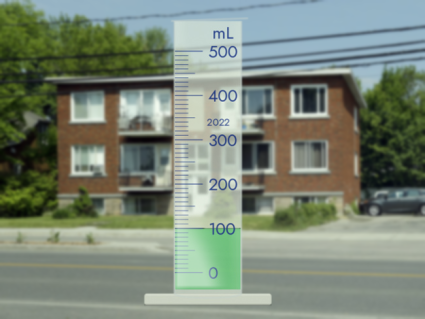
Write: 100 mL
